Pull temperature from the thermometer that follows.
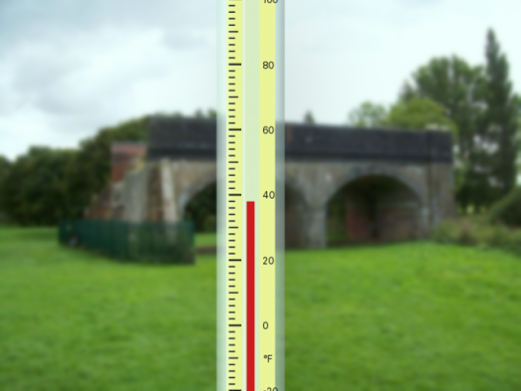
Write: 38 °F
